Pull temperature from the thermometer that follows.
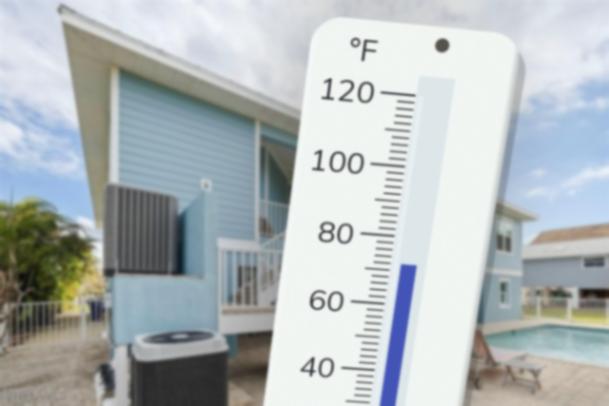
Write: 72 °F
